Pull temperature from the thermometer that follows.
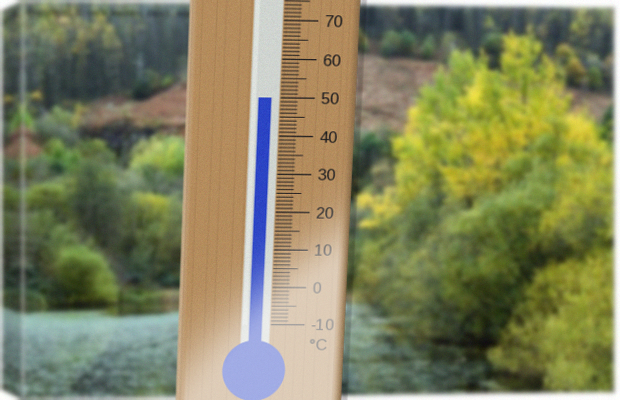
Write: 50 °C
